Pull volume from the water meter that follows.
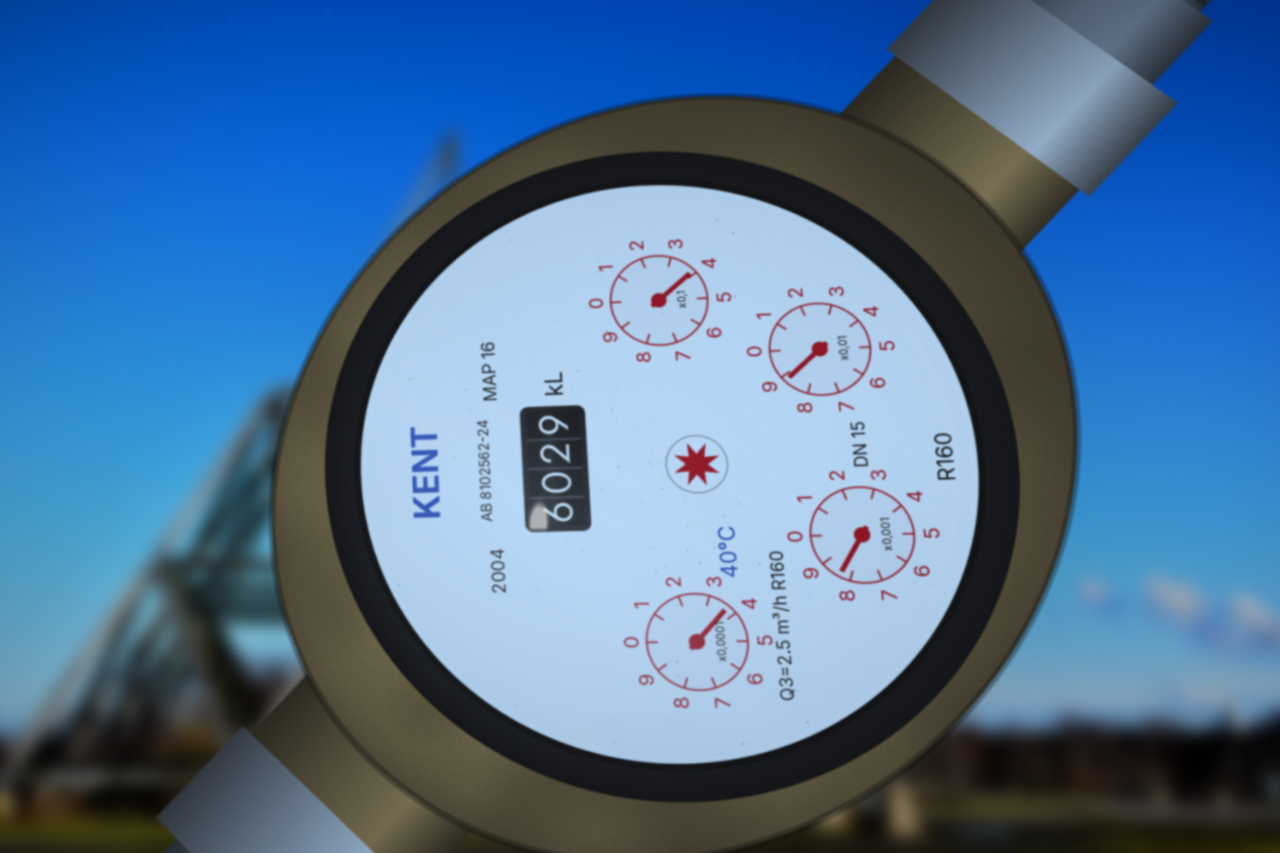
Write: 6029.3883 kL
